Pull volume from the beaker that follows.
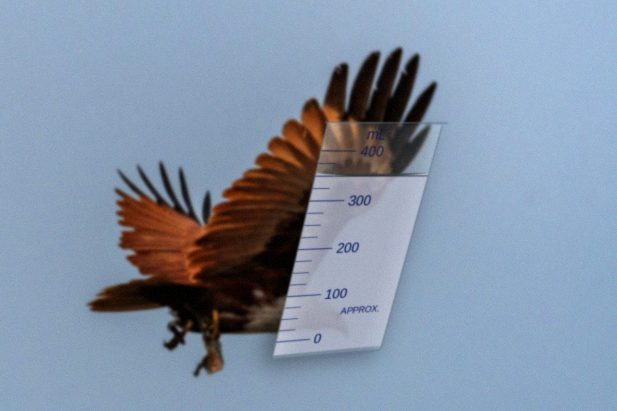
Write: 350 mL
